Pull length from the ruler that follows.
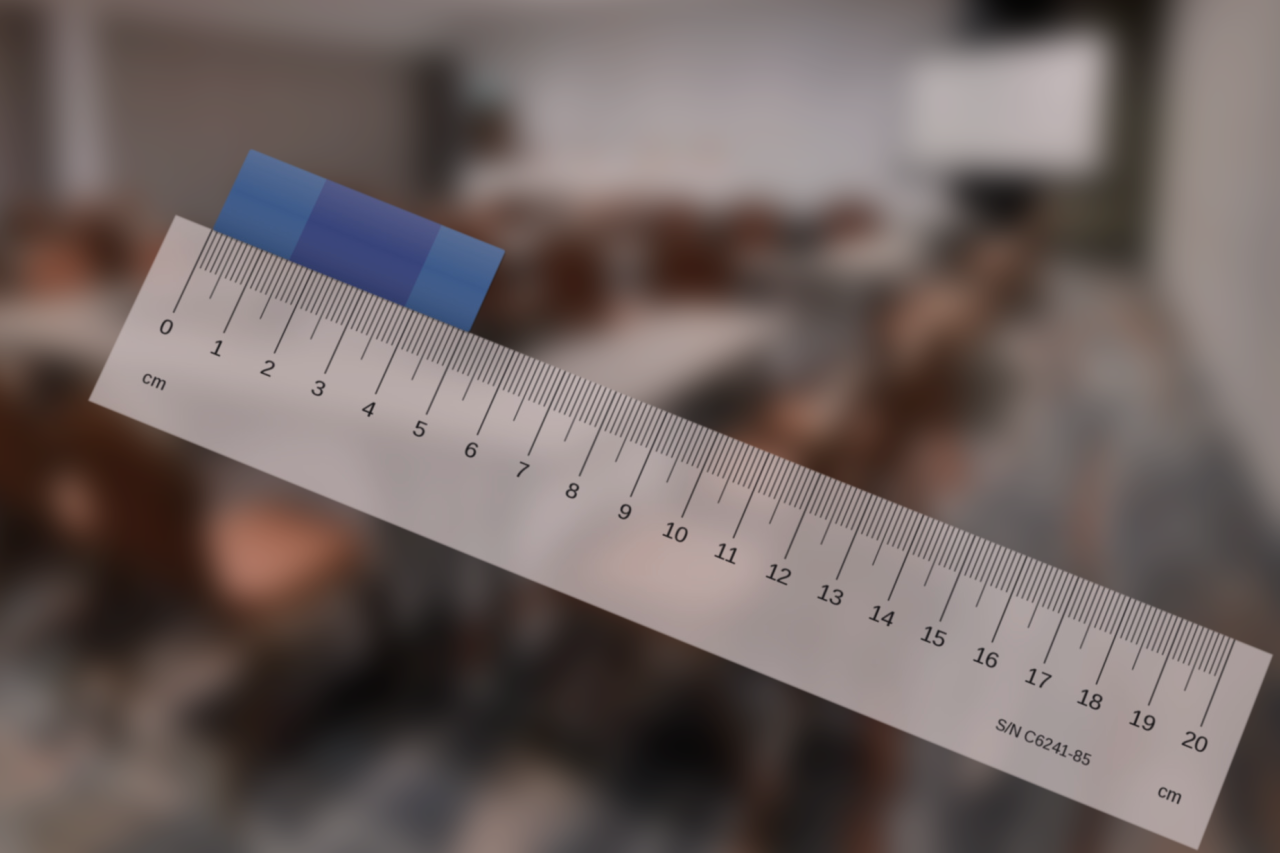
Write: 5.1 cm
